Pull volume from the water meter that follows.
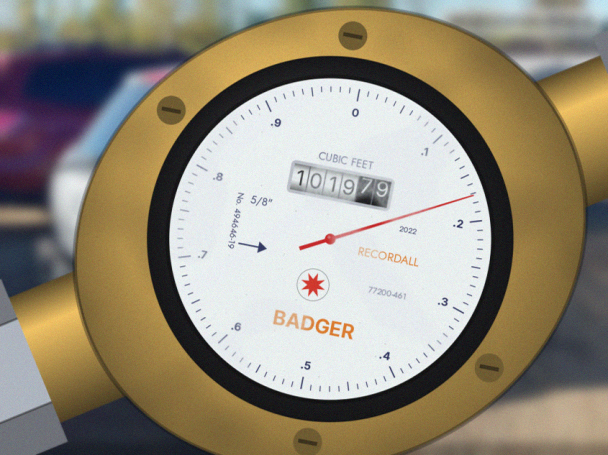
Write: 101979.17 ft³
